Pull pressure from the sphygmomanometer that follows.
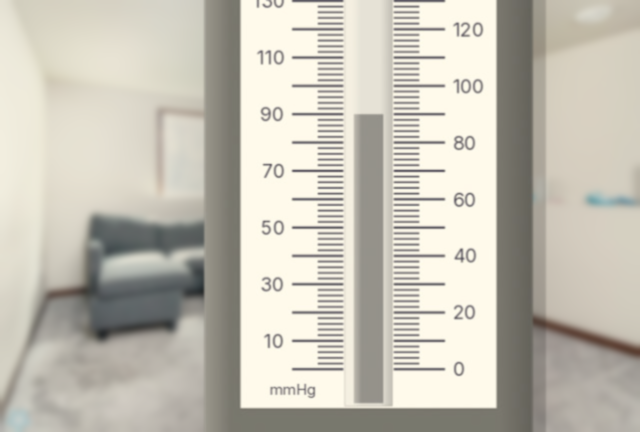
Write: 90 mmHg
